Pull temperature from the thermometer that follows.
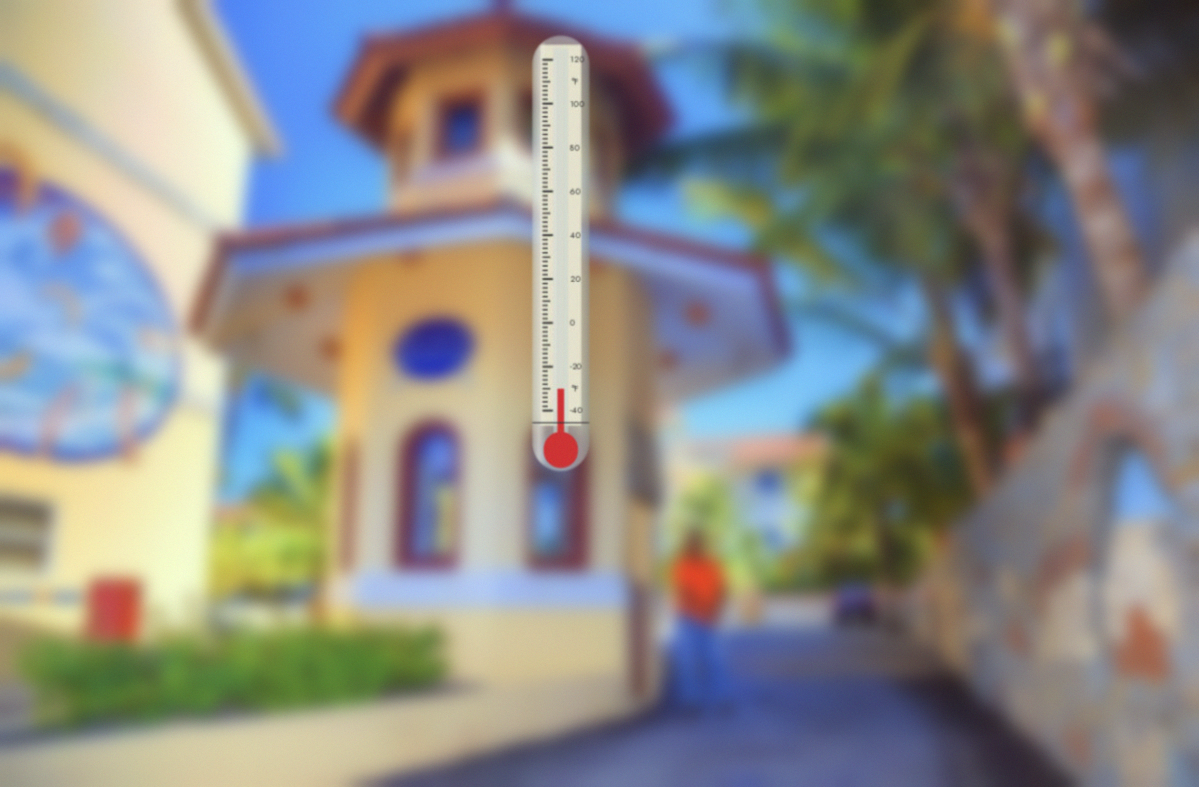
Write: -30 °F
